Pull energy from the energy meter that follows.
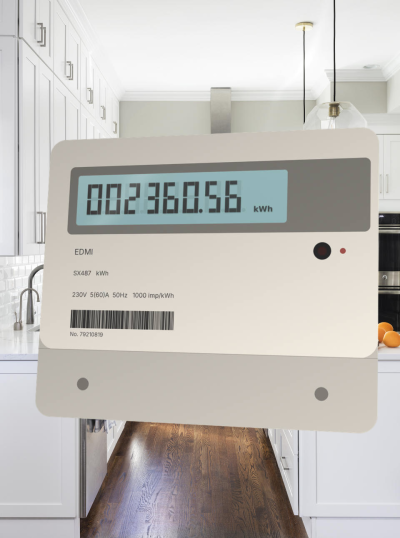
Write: 2360.56 kWh
